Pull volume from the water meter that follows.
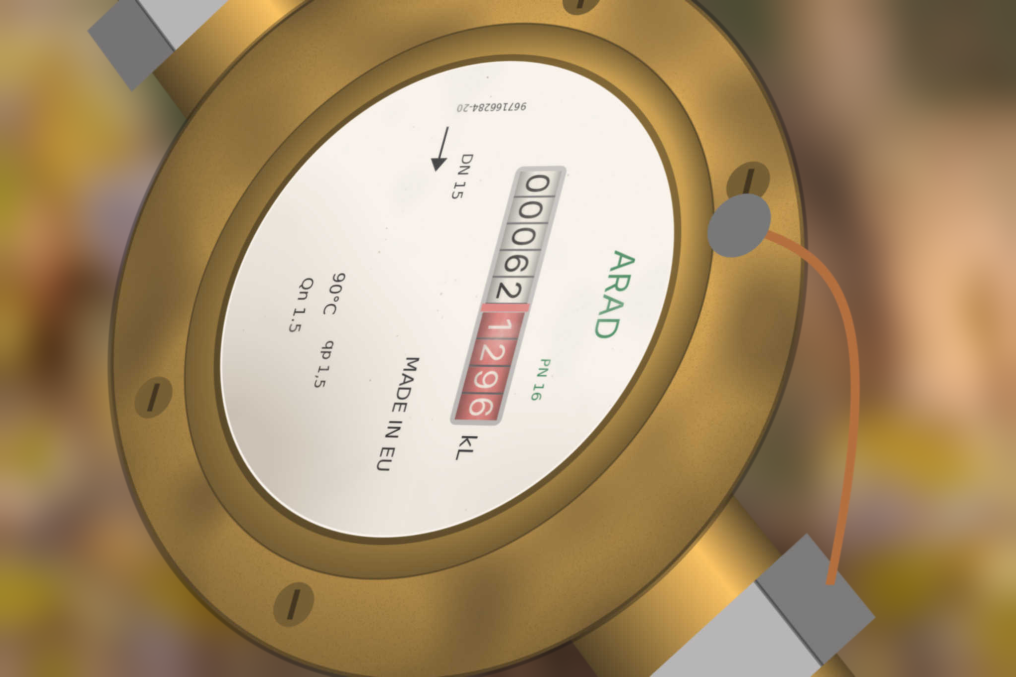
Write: 62.1296 kL
